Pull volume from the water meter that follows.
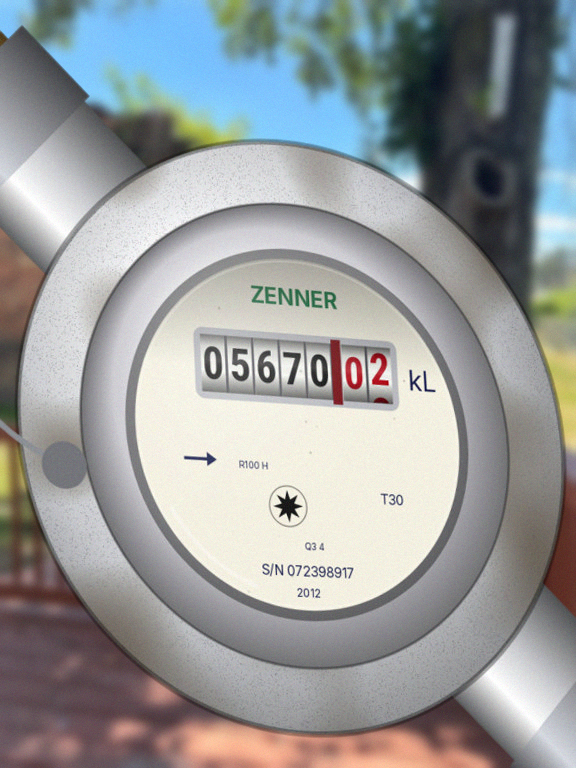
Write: 5670.02 kL
